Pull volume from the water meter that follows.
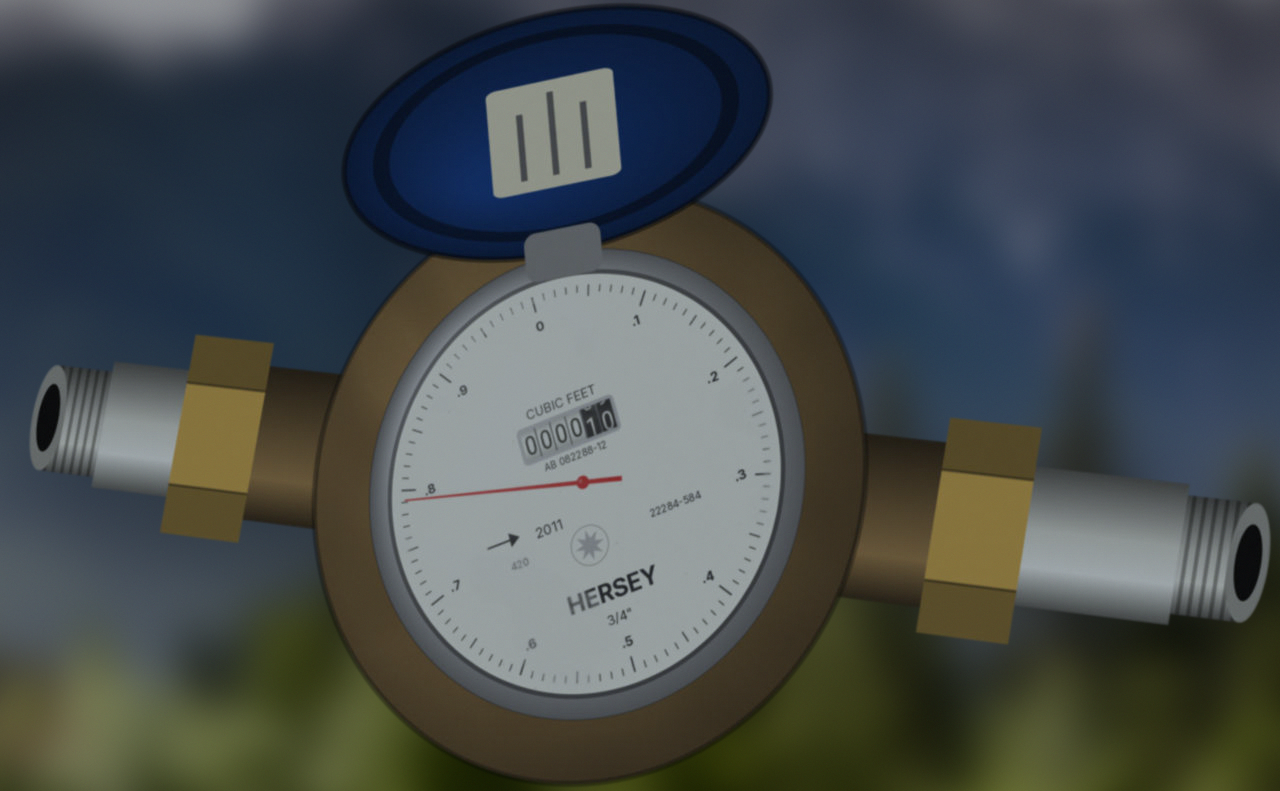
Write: 9.79 ft³
